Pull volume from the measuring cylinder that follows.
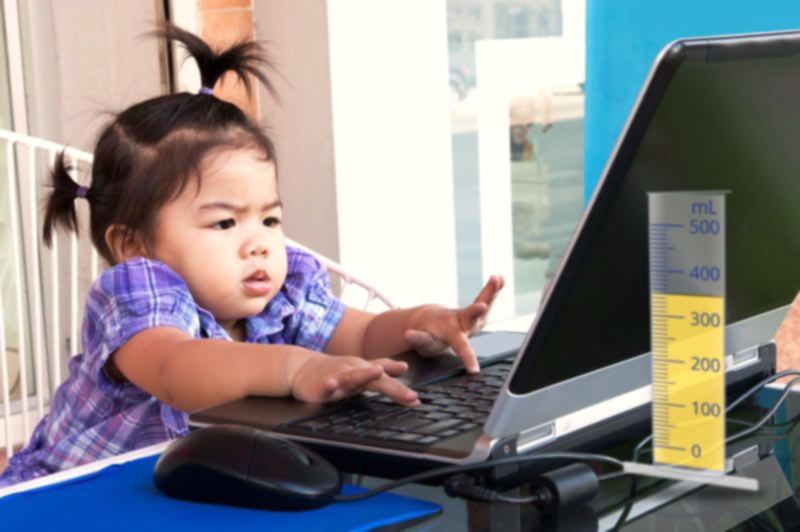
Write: 350 mL
